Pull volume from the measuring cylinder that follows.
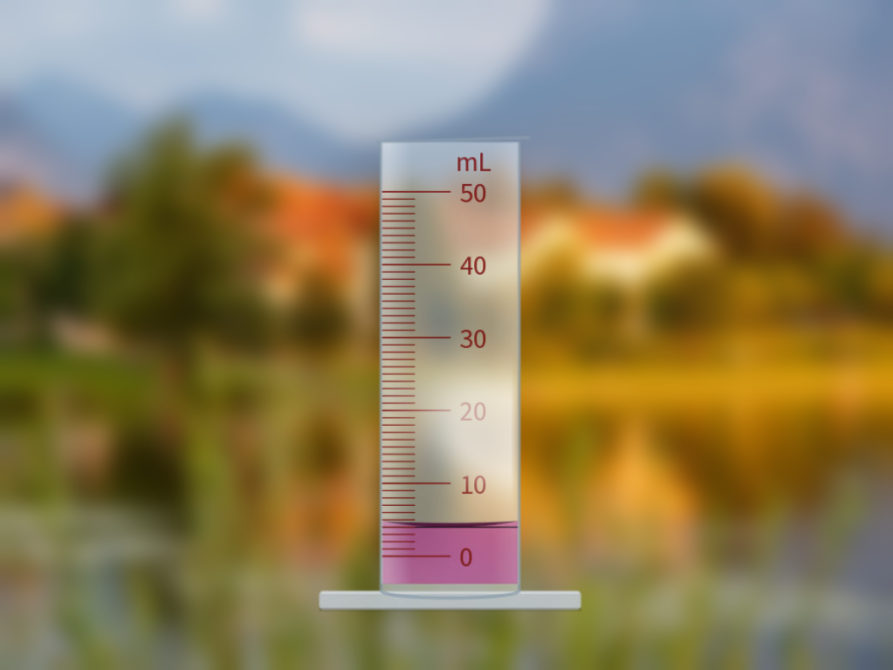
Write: 4 mL
